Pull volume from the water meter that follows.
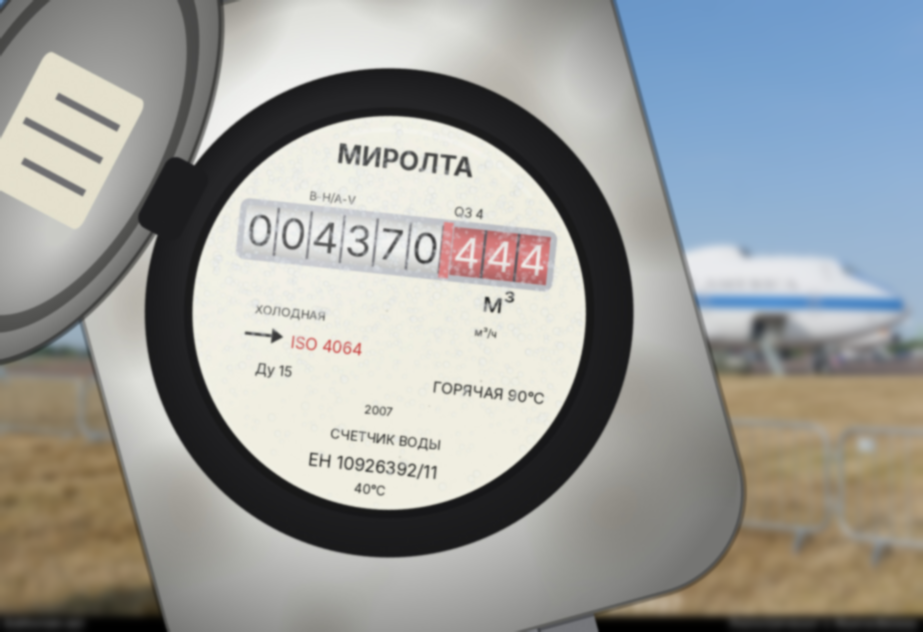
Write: 4370.444 m³
